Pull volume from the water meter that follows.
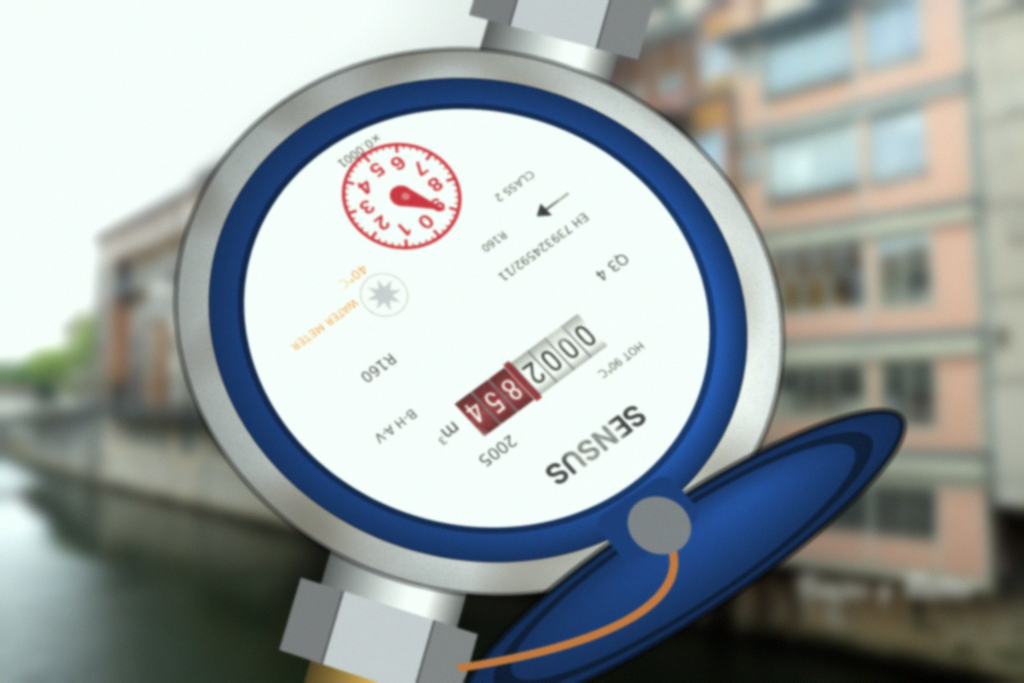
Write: 2.8539 m³
